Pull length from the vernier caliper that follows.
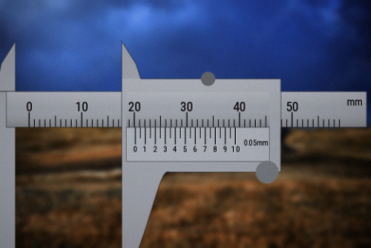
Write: 20.2 mm
